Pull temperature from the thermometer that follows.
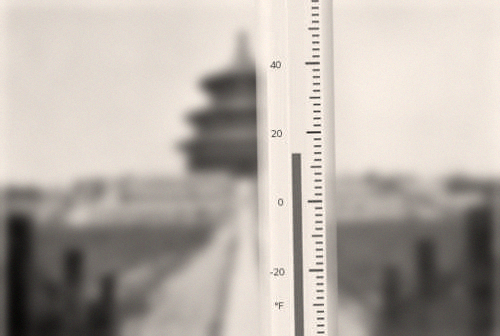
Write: 14 °F
